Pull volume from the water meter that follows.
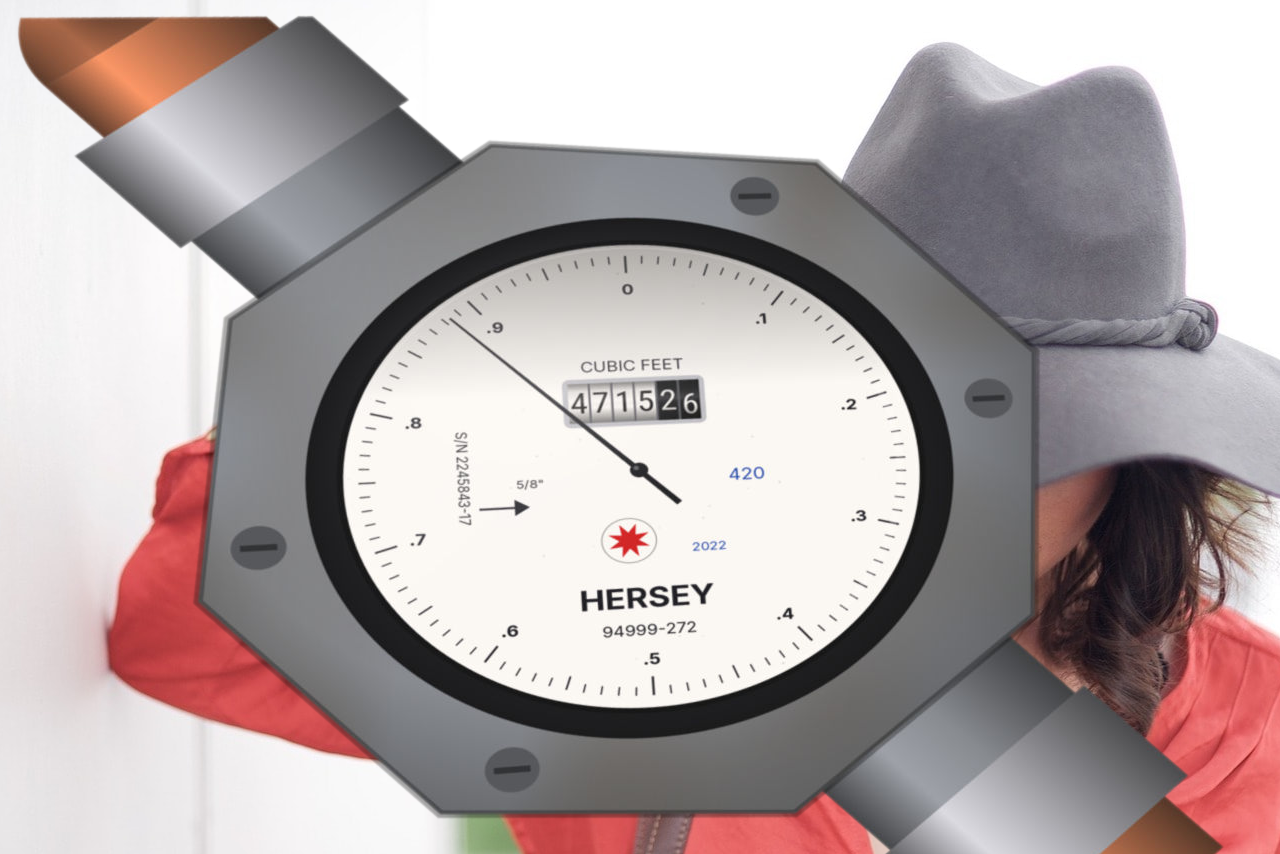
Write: 471525.88 ft³
